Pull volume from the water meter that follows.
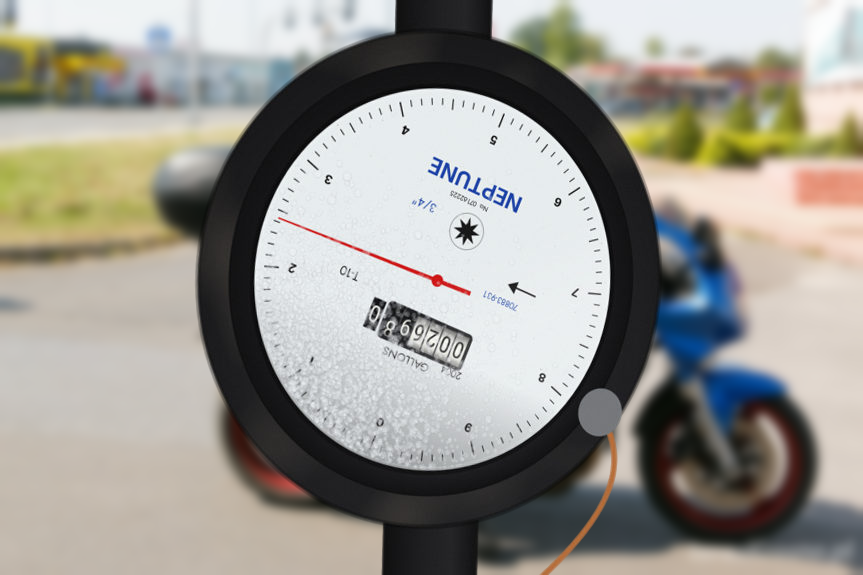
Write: 26982.4 gal
